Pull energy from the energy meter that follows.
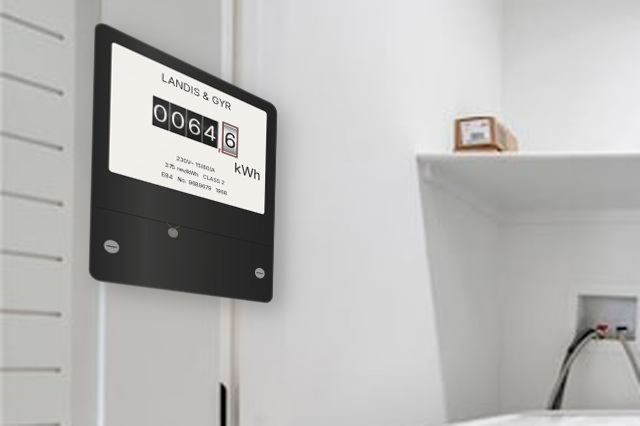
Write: 64.6 kWh
